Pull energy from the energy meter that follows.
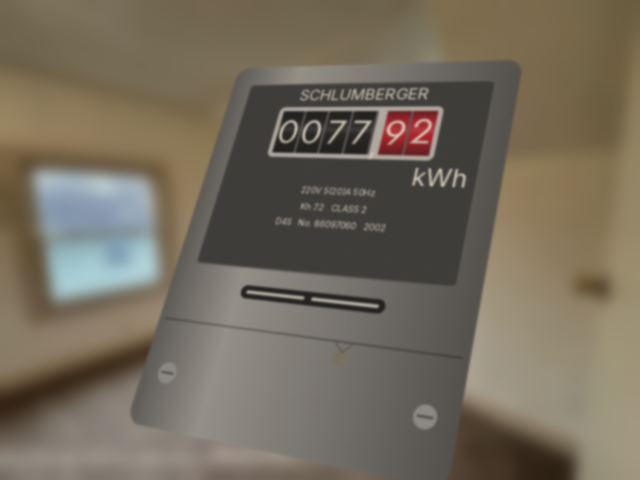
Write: 77.92 kWh
